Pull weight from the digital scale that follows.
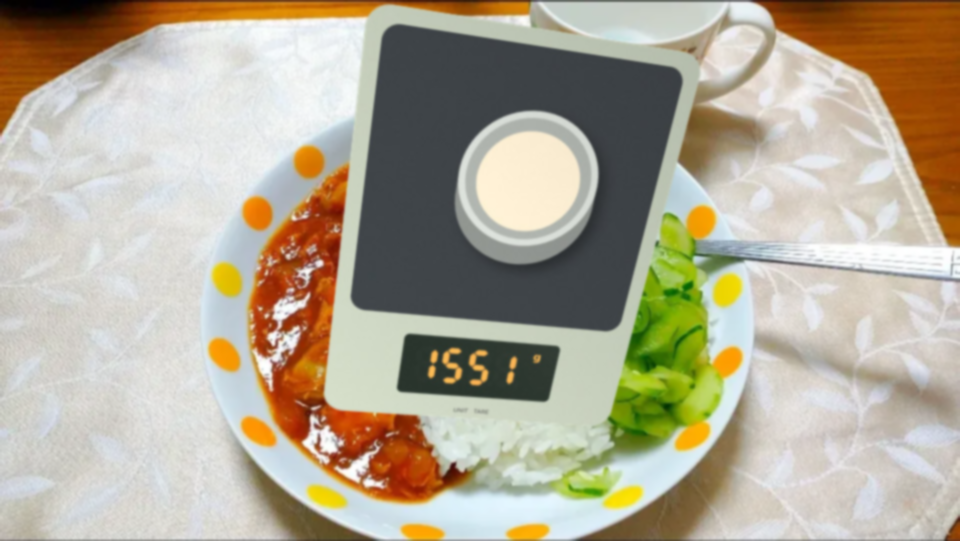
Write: 1551 g
